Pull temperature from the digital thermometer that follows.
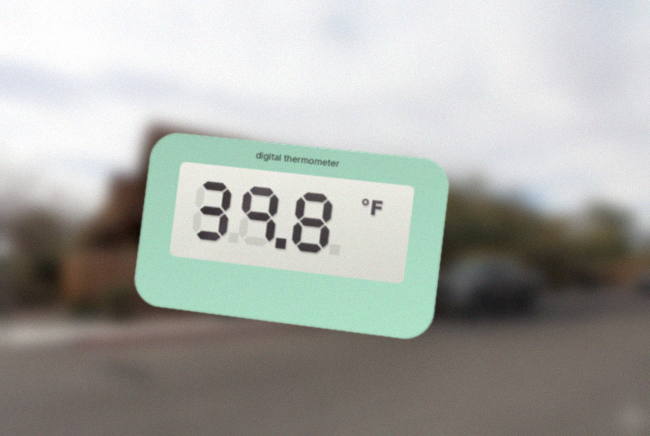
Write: 39.8 °F
